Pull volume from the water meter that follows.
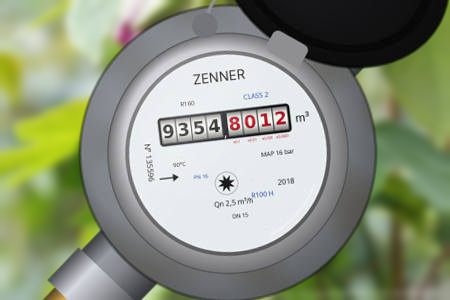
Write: 9354.8012 m³
